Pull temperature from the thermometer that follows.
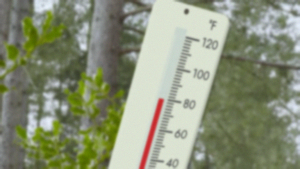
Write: 80 °F
